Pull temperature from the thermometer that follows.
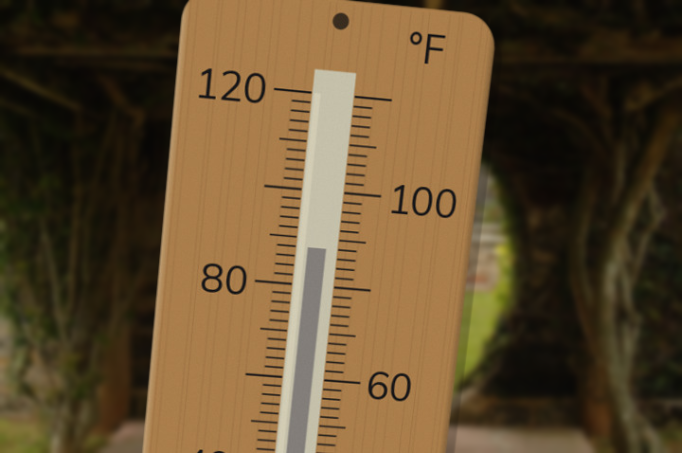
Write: 88 °F
